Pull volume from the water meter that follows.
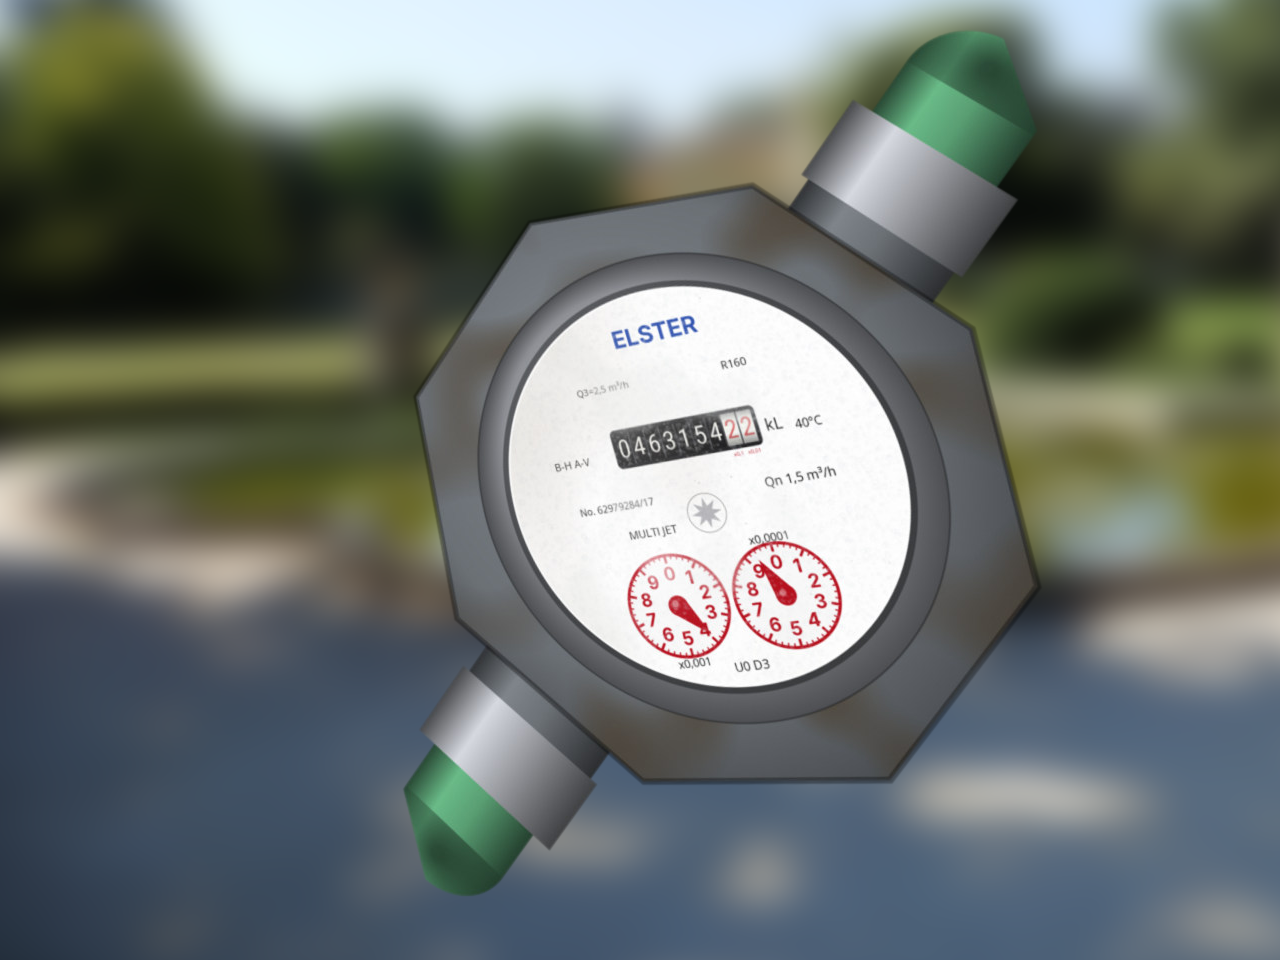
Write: 463154.2239 kL
